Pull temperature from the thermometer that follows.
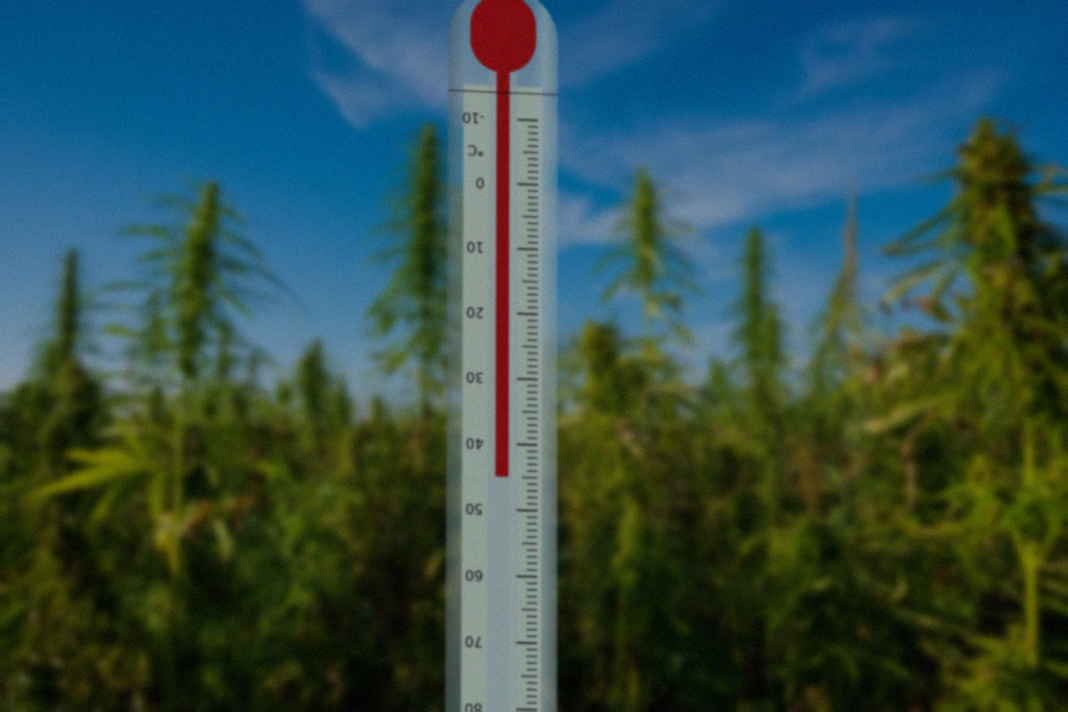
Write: 45 °C
